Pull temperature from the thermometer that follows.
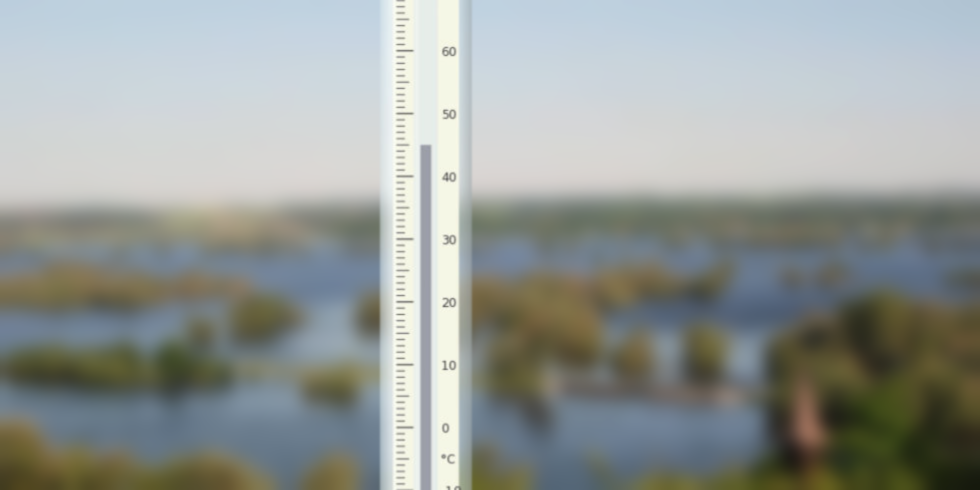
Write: 45 °C
